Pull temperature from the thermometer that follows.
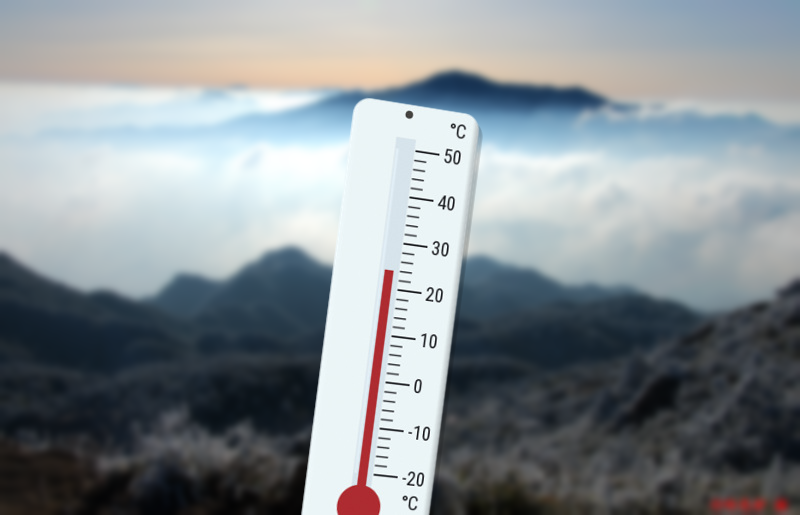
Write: 24 °C
